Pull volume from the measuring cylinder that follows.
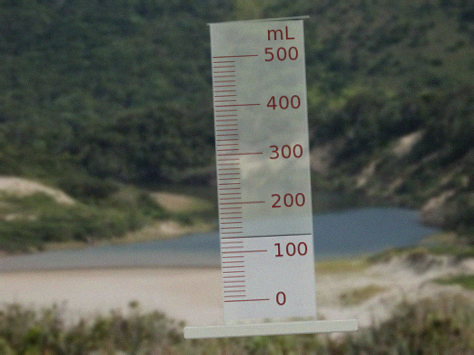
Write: 130 mL
